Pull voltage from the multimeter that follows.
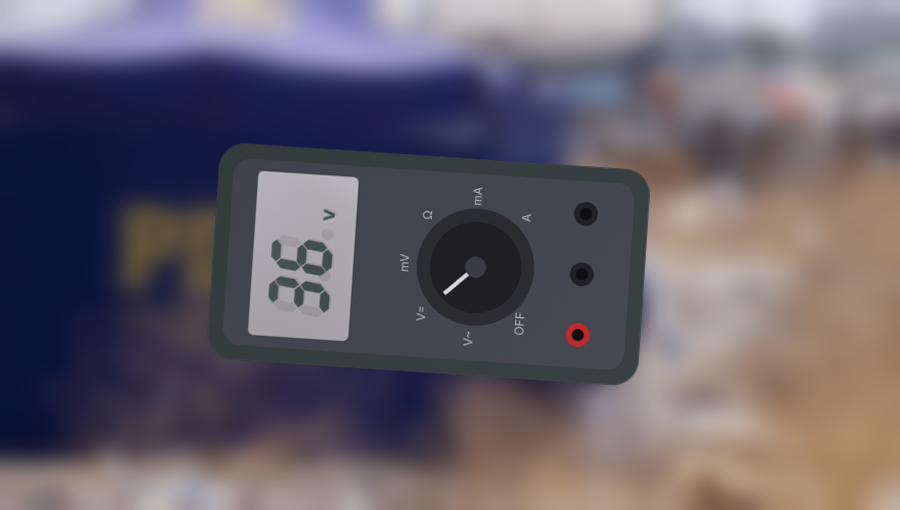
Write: 36 V
